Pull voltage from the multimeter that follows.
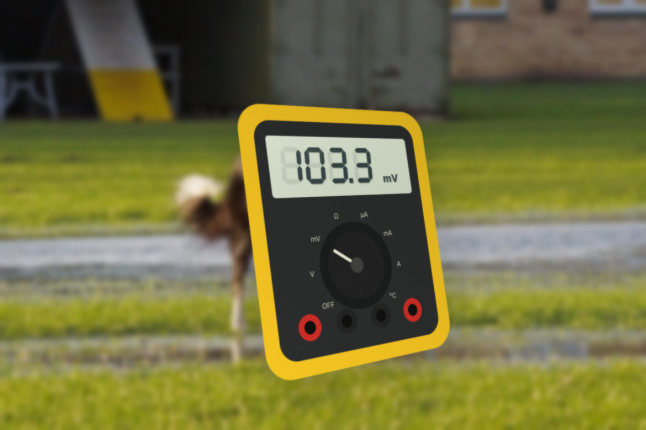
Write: 103.3 mV
